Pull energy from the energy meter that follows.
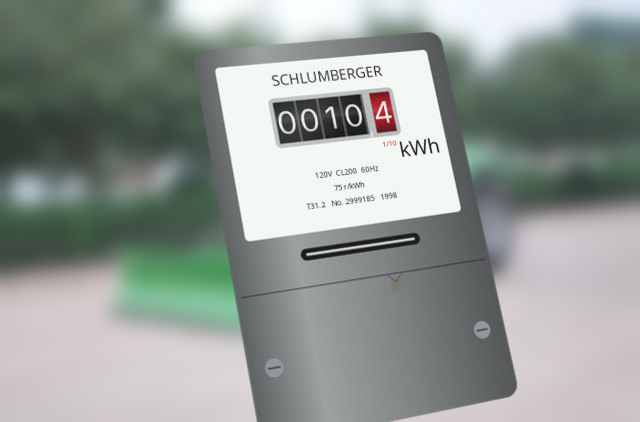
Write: 10.4 kWh
